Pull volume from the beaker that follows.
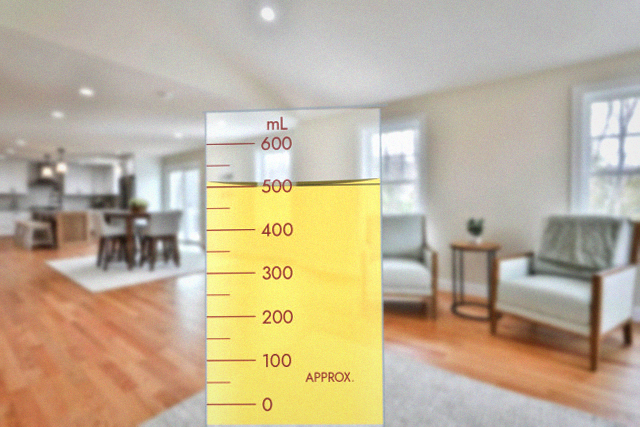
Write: 500 mL
